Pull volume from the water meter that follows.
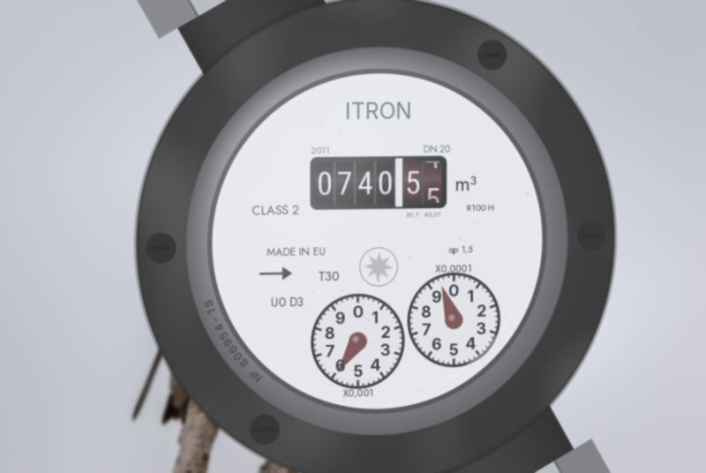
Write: 740.5459 m³
